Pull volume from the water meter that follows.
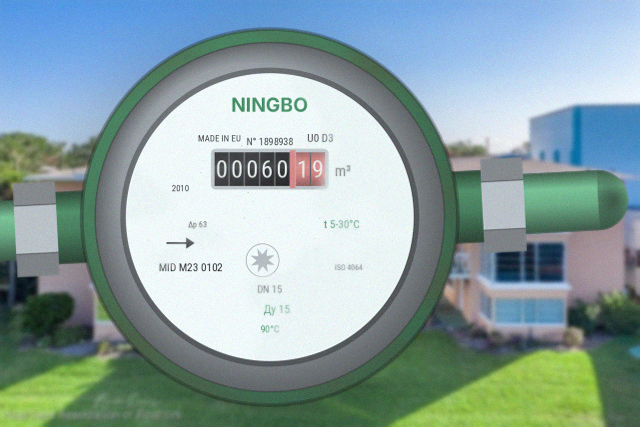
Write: 60.19 m³
